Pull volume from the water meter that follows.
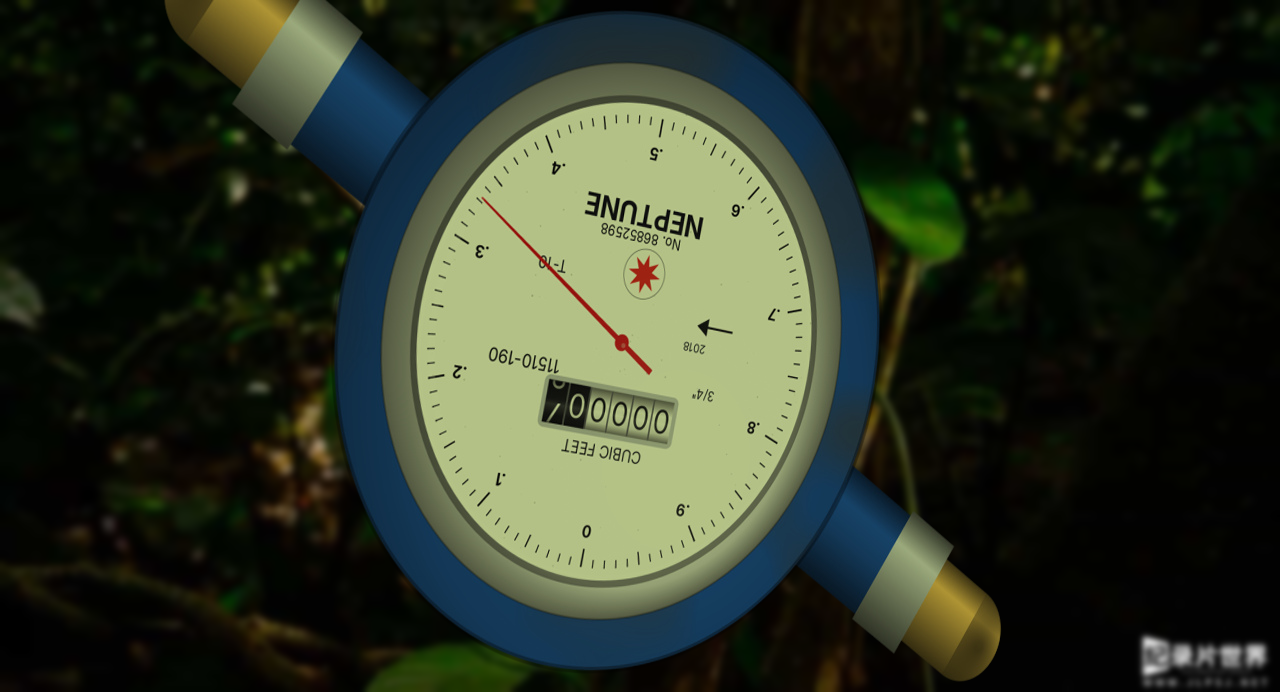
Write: 7.33 ft³
